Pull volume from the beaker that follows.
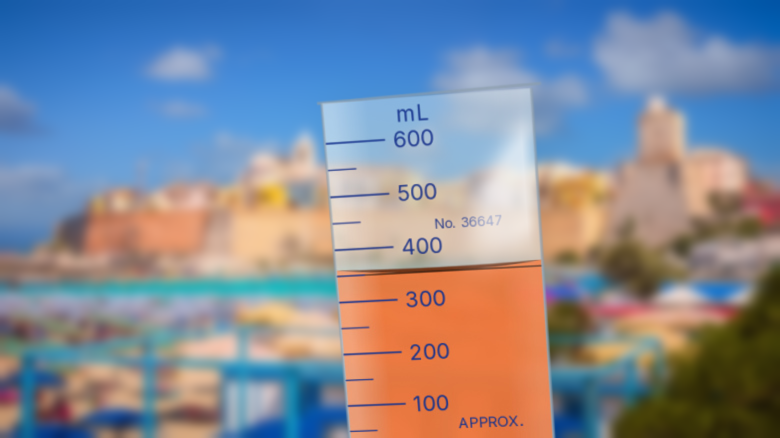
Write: 350 mL
